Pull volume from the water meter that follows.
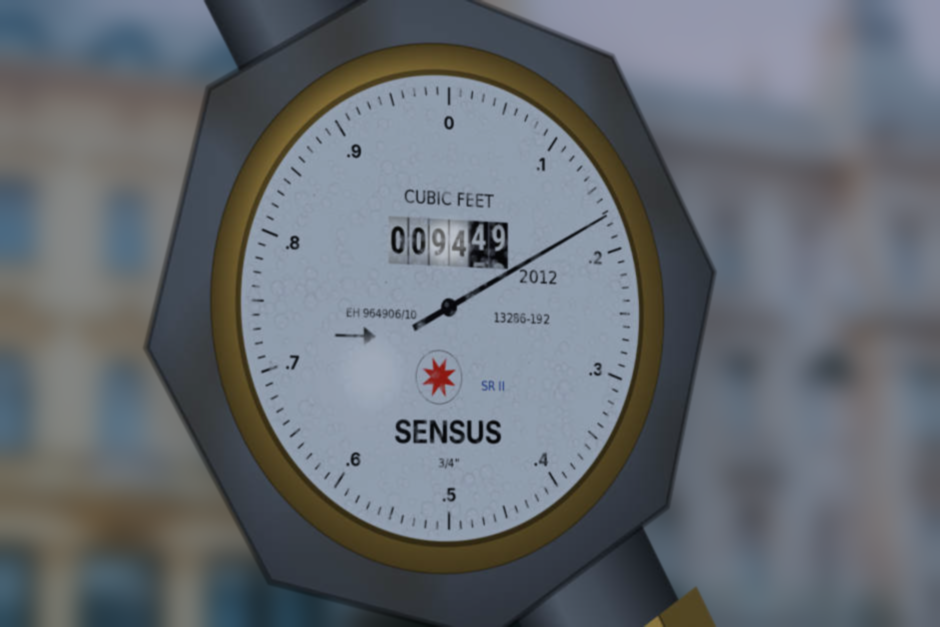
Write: 9449.17 ft³
